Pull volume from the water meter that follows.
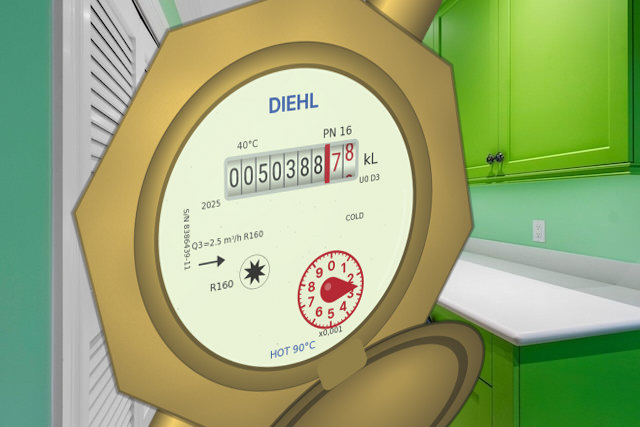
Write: 50388.782 kL
